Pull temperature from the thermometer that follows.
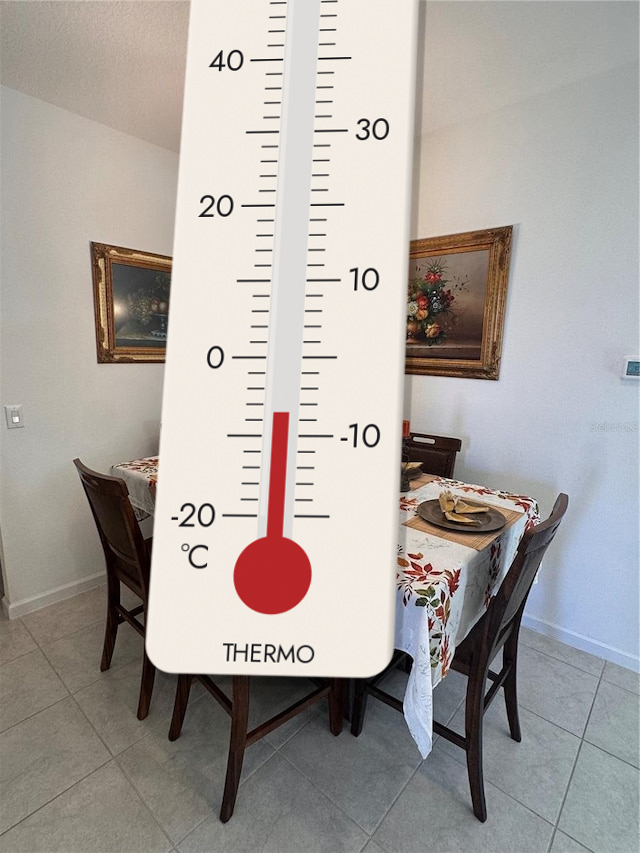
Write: -7 °C
